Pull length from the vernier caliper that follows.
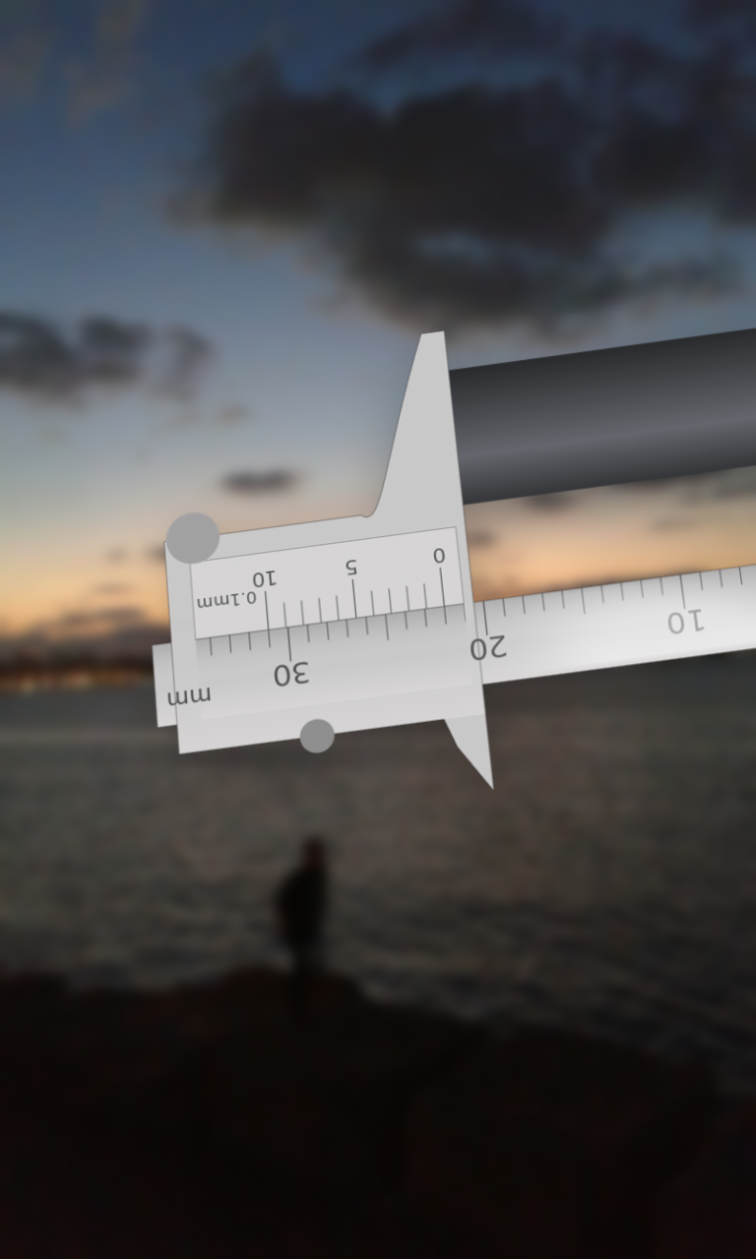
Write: 22.0 mm
